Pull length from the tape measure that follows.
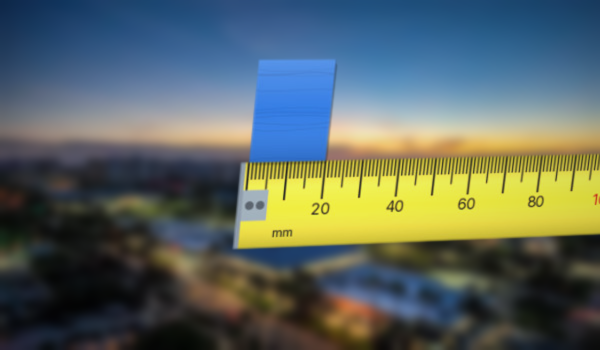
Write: 20 mm
